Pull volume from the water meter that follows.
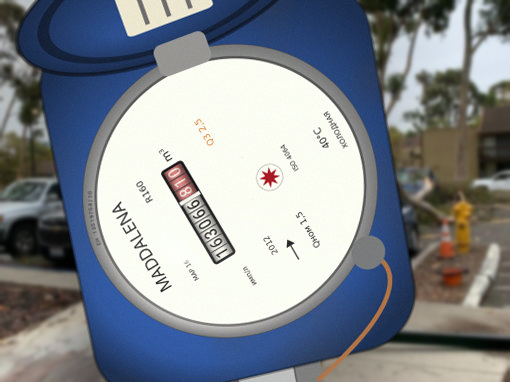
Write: 163066.810 m³
